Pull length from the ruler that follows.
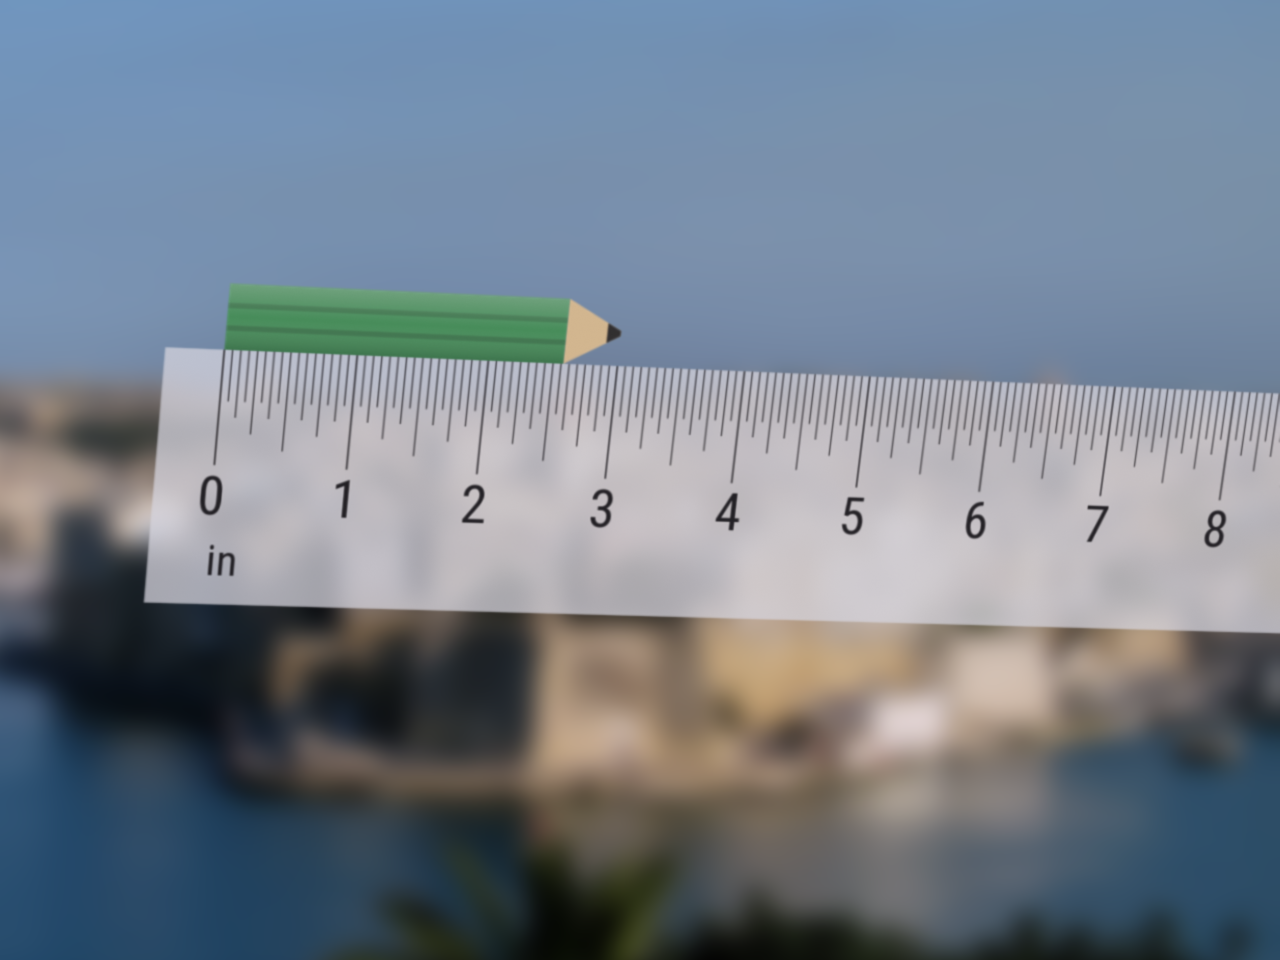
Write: 3 in
